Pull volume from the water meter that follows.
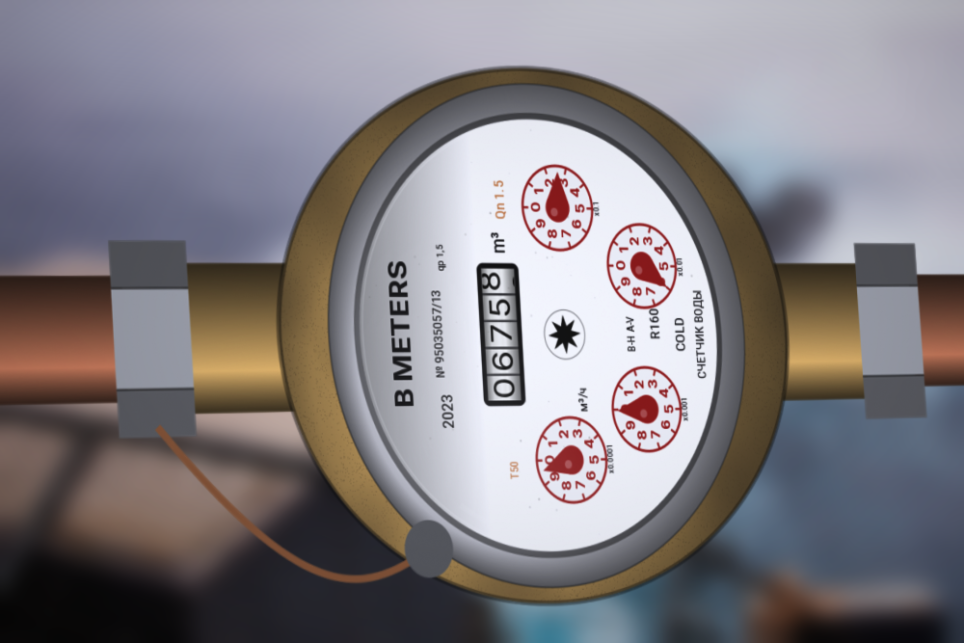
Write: 6758.2599 m³
